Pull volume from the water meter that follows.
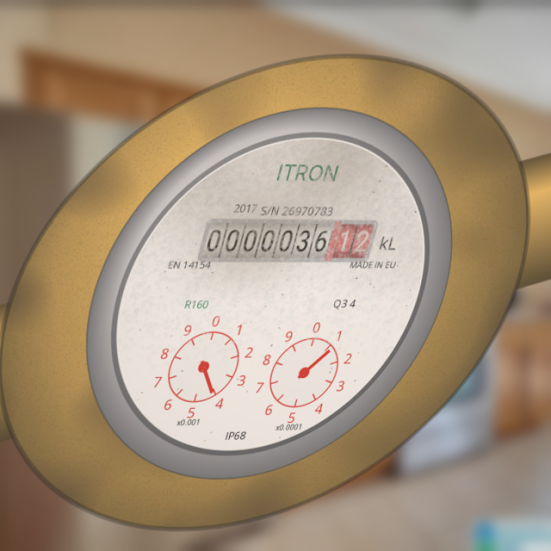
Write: 36.1241 kL
